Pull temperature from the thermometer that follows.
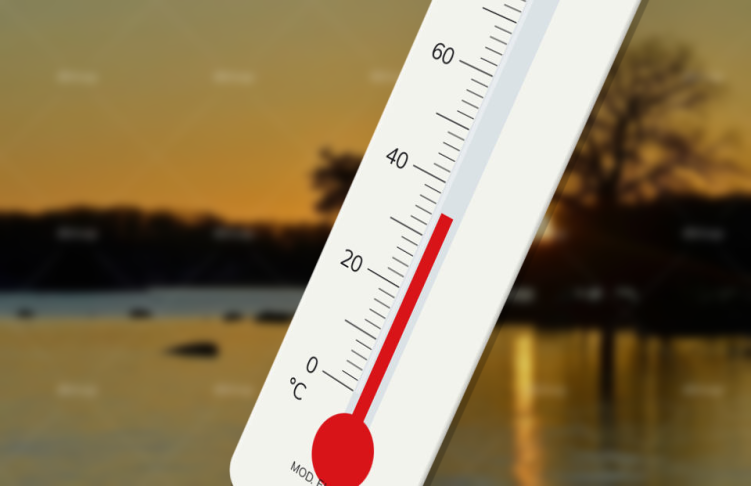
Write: 35 °C
